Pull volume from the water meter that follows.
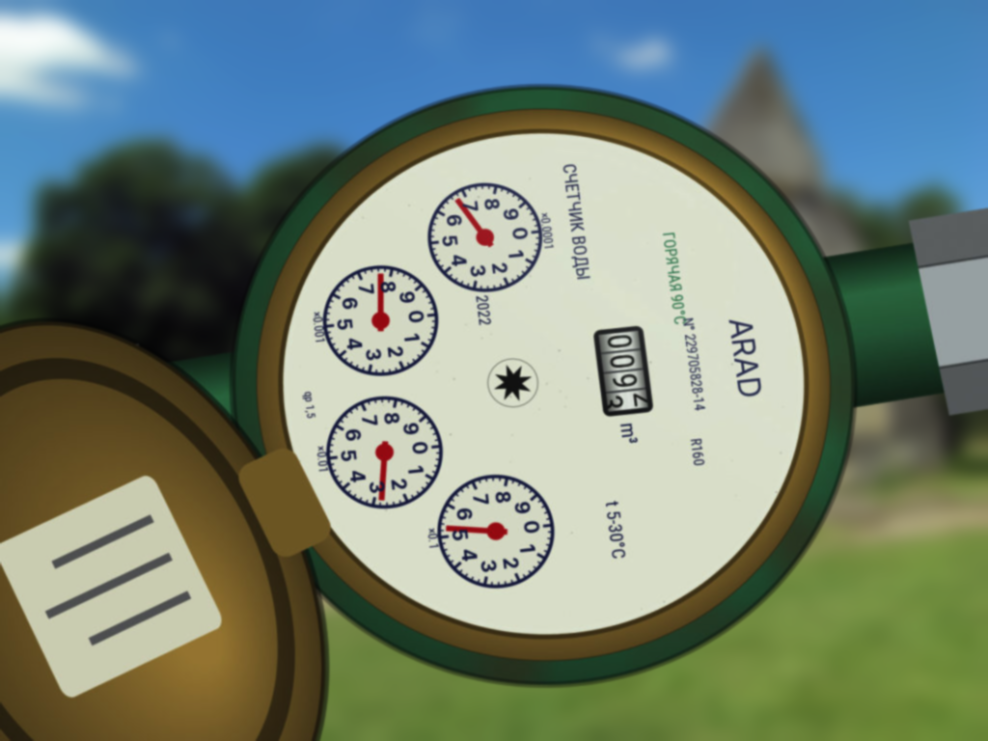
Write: 92.5276 m³
